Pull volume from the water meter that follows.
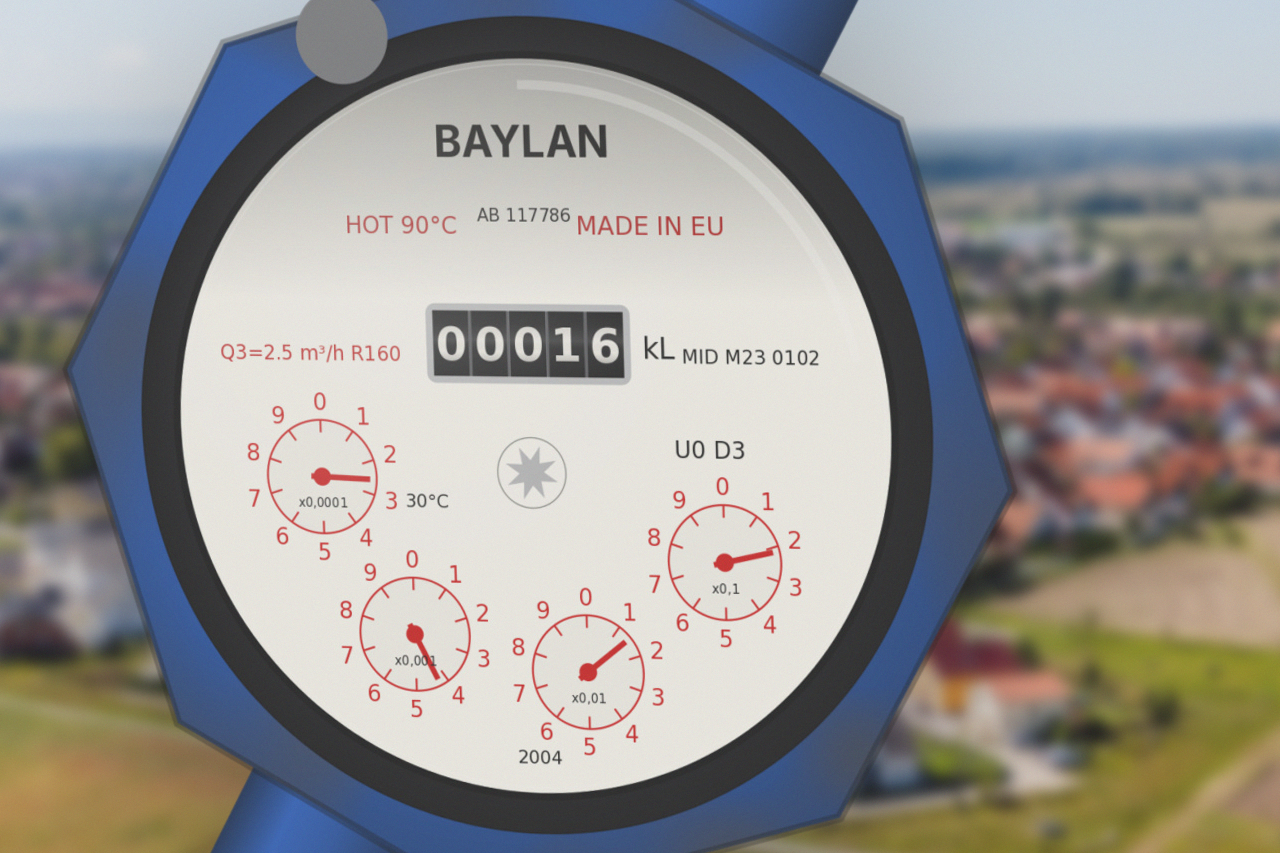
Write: 16.2142 kL
